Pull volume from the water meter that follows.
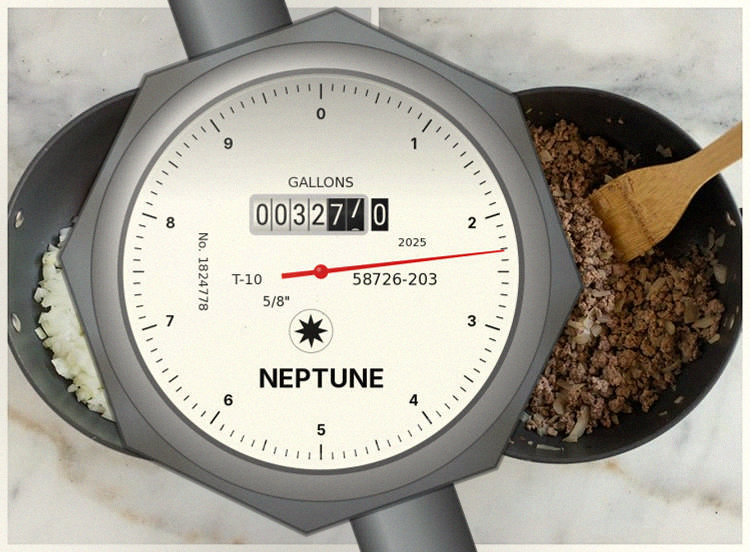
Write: 32772.3 gal
